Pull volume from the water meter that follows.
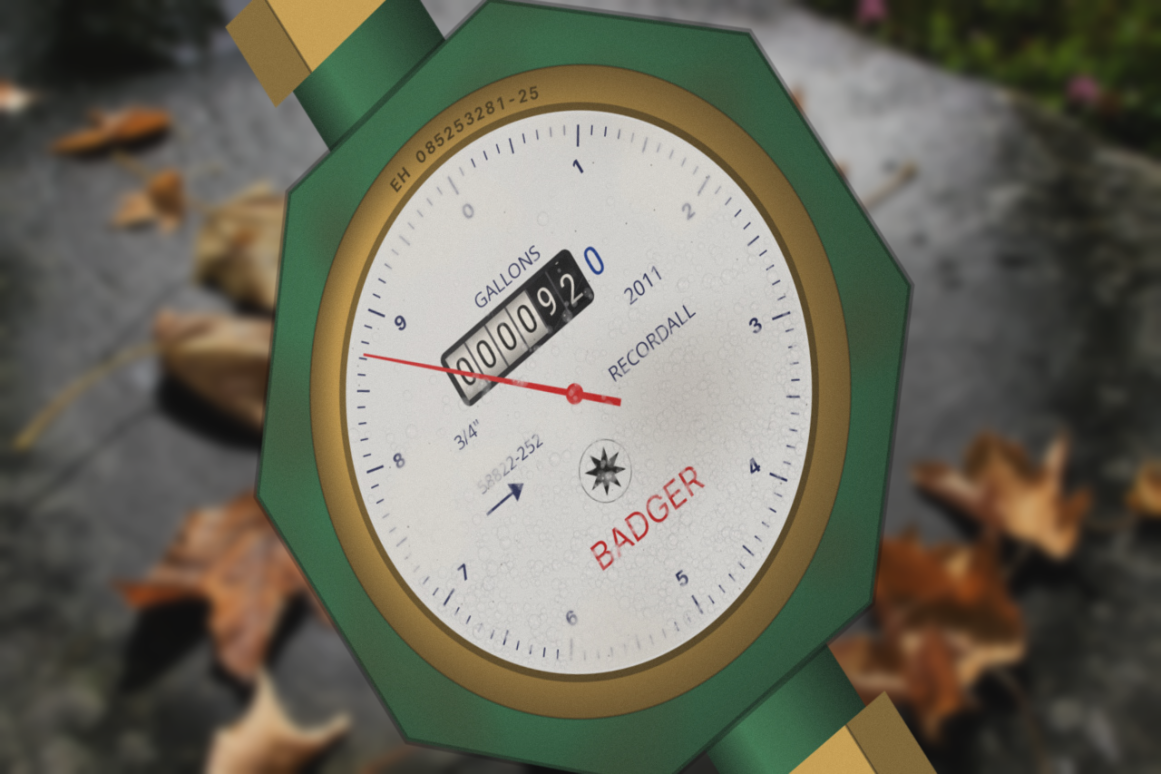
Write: 918.7 gal
